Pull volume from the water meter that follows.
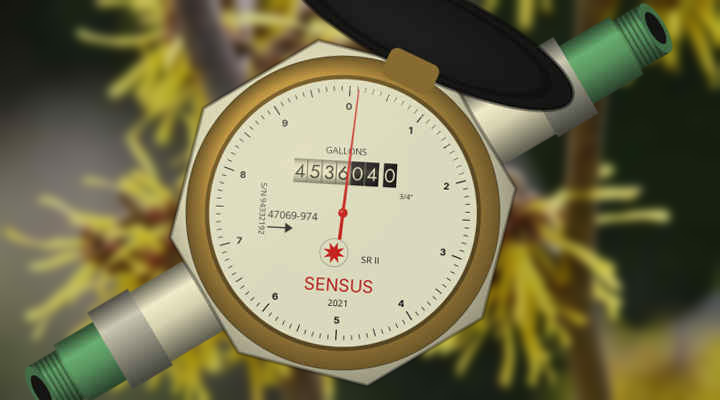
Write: 4536040.1 gal
